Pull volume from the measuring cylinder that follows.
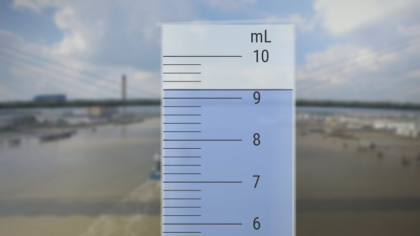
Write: 9.2 mL
